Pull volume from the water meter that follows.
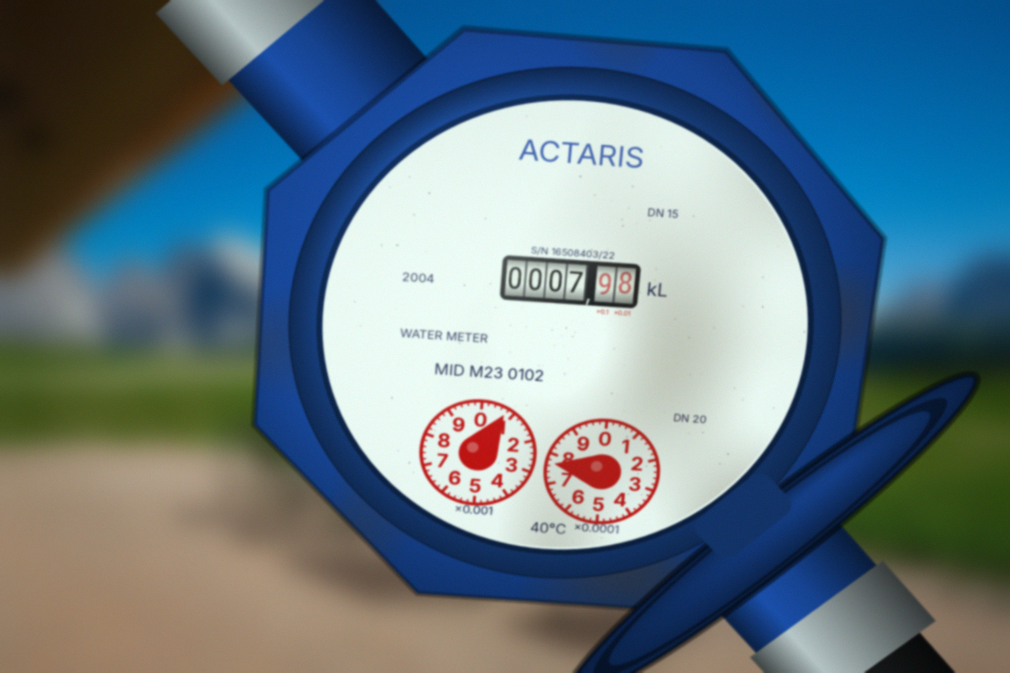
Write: 7.9807 kL
